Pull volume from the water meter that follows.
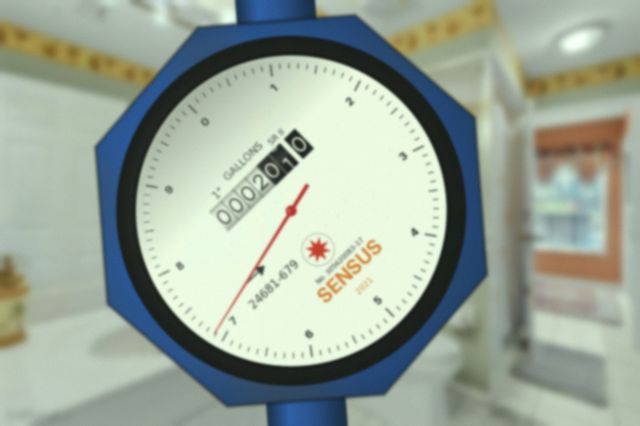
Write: 2007.1 gal
